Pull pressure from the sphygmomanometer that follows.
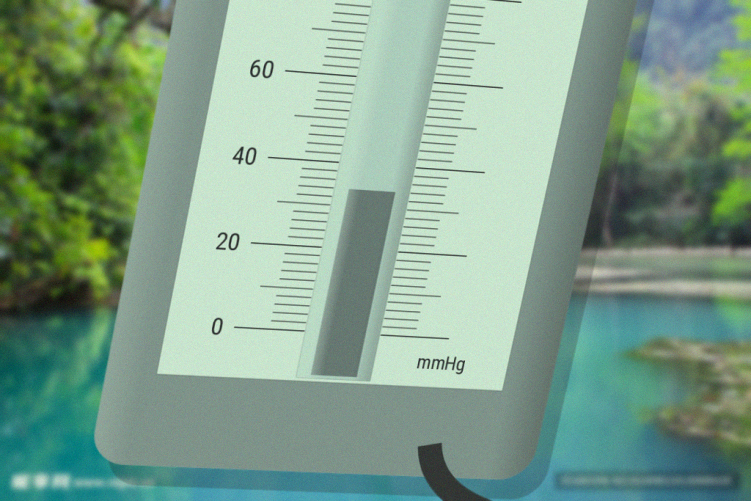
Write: 34 mmHg
